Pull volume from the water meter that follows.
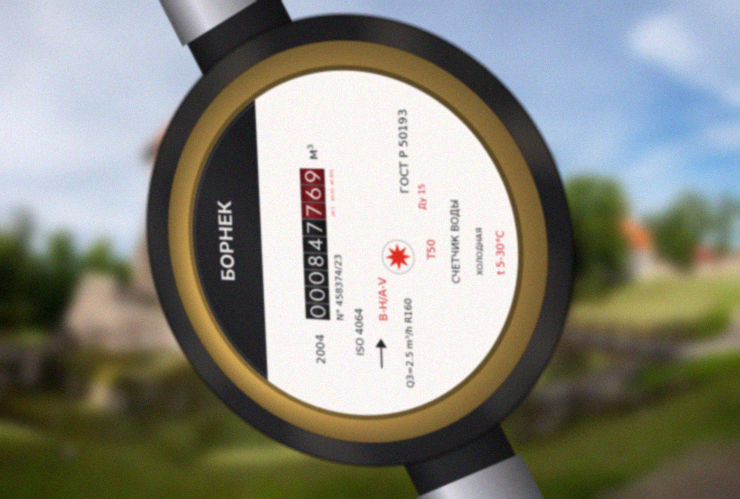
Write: 847.769 m³
